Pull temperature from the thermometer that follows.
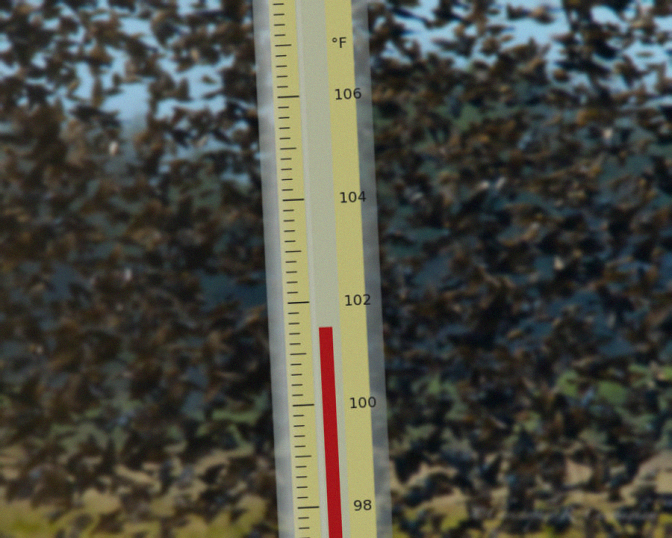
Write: 101.5 °F
